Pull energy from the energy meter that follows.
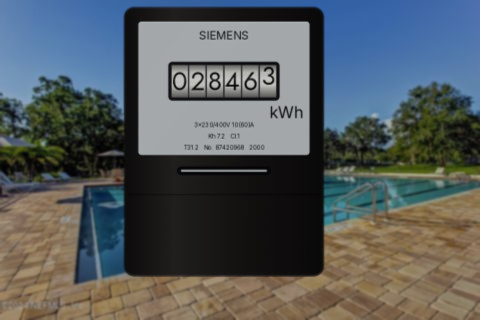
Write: 28463 kWh
